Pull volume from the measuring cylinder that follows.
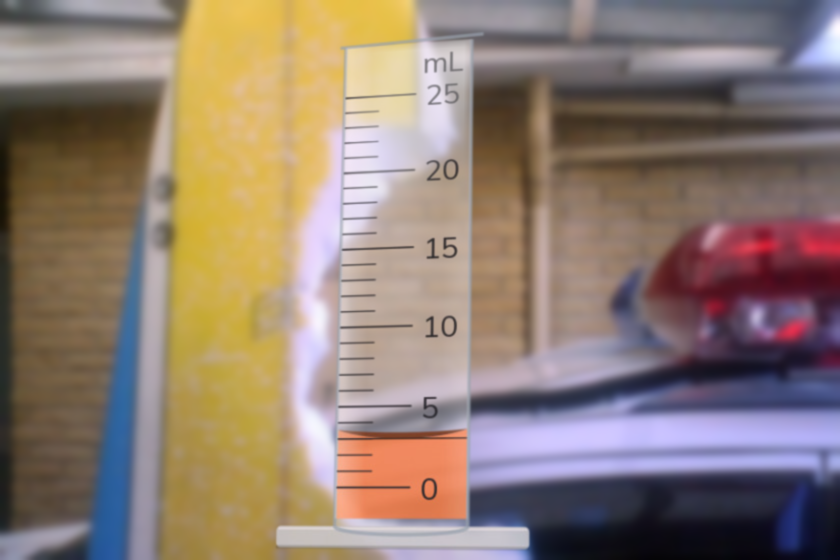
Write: 3 mL
